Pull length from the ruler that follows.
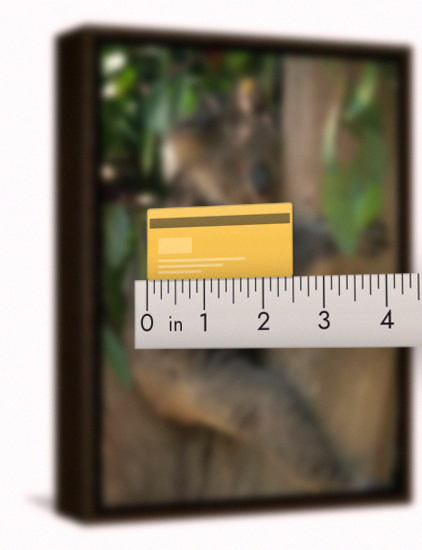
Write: 2.5 in
